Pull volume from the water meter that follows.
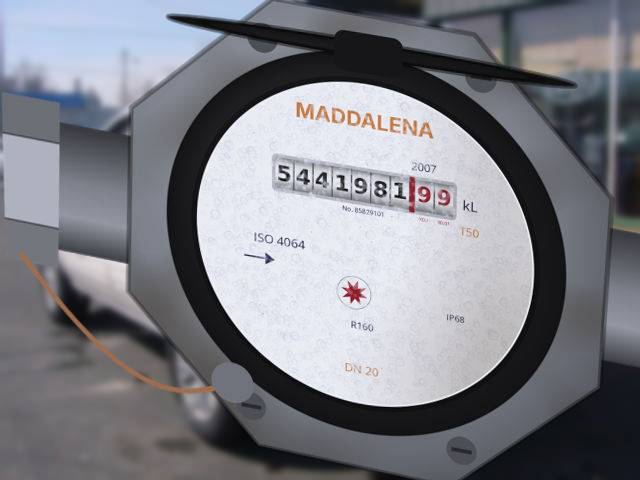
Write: 5441981.99 kL
